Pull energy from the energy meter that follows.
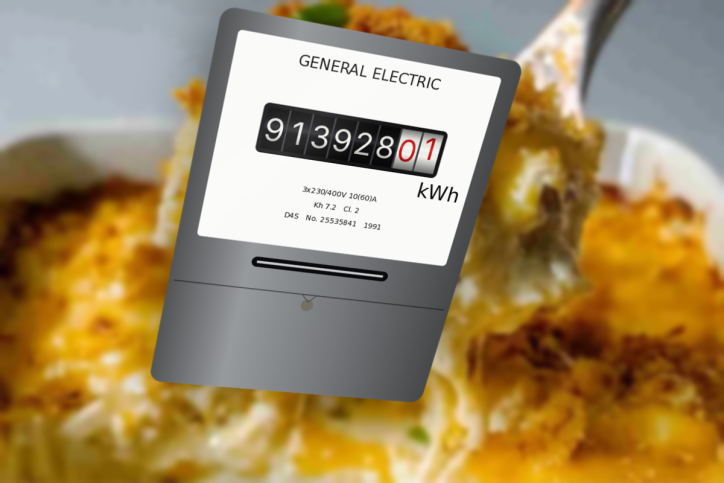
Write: 913928.01 kWh
